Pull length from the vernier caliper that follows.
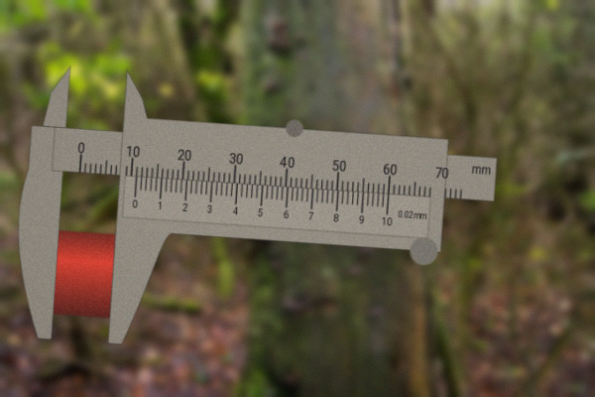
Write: 11.0 mm
